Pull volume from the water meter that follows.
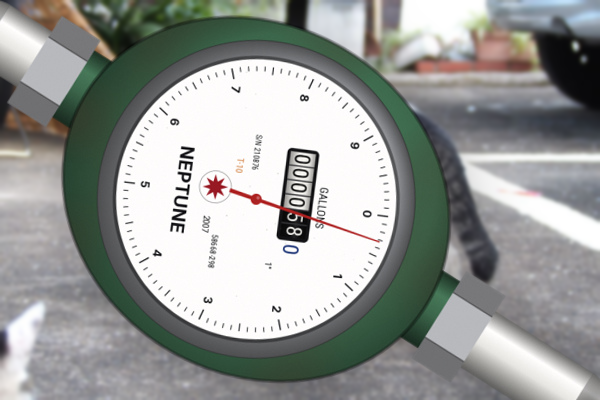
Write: 580.3 gal
